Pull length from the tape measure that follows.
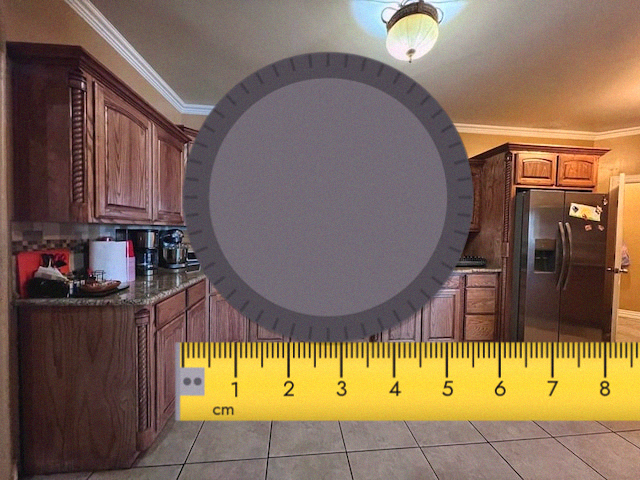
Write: 5.5 cm
